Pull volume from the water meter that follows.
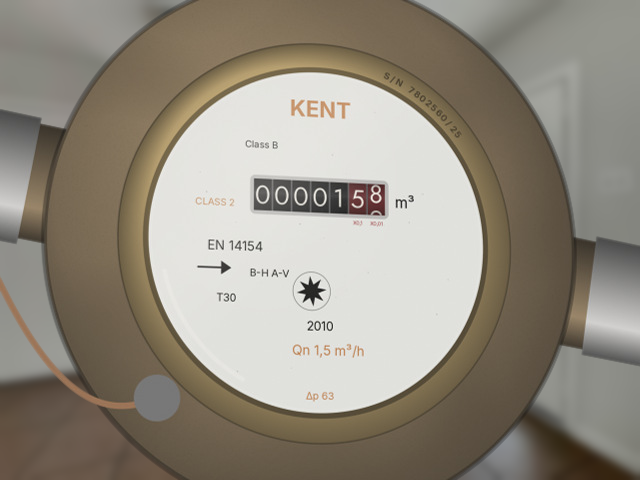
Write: 1.58 m³
